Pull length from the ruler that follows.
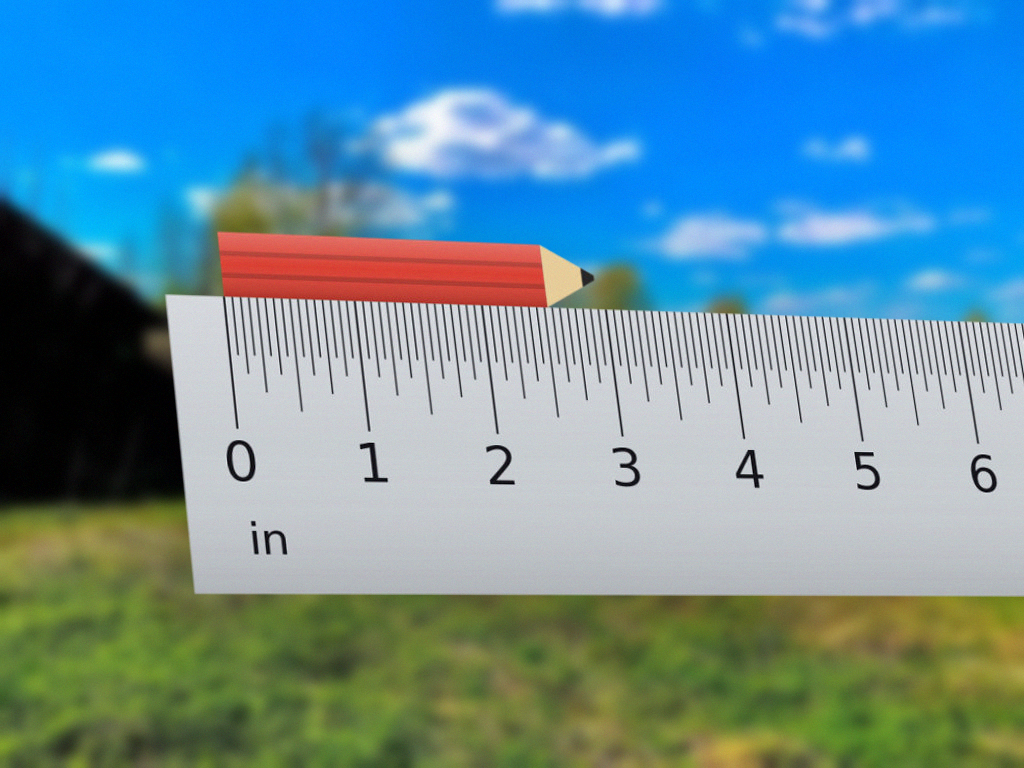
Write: 2.9375 in
